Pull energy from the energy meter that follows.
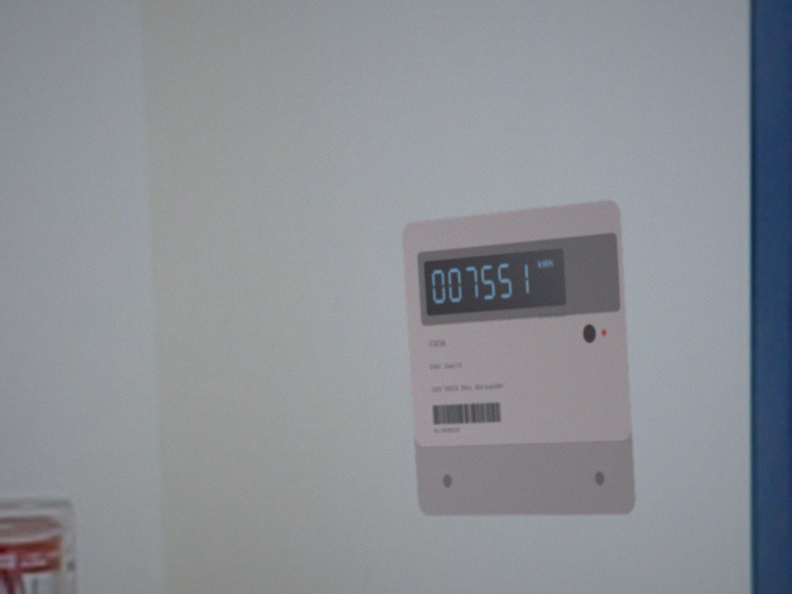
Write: 7551 kWh
